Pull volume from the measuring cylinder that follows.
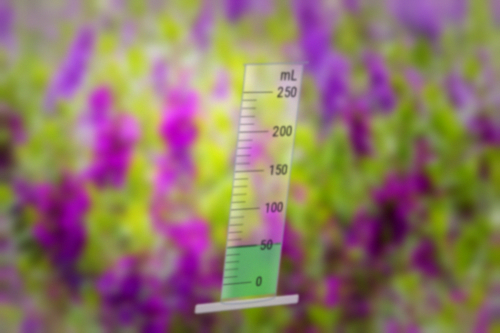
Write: 50 mL
